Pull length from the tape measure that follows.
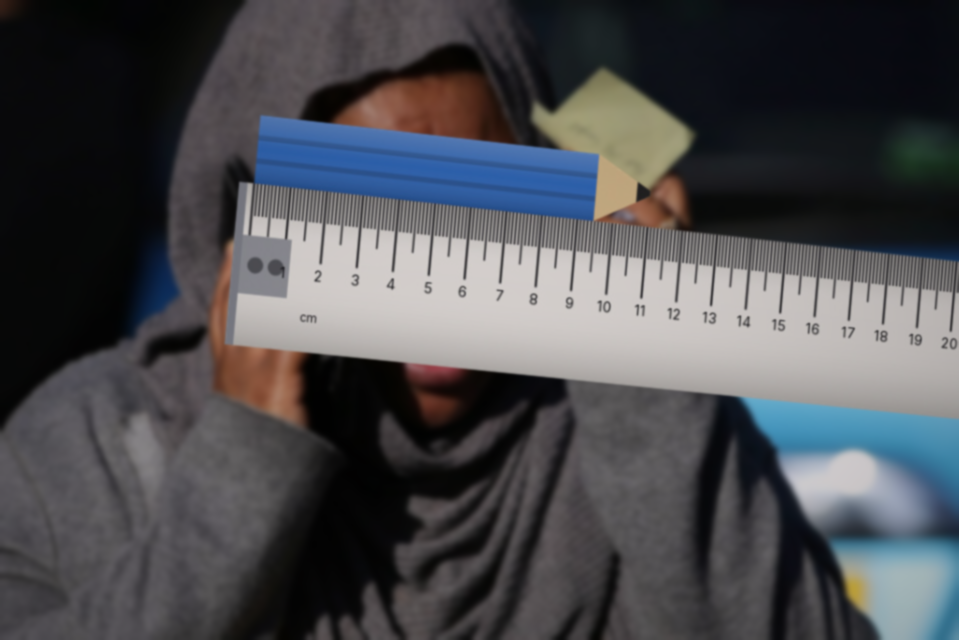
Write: 11 cm
